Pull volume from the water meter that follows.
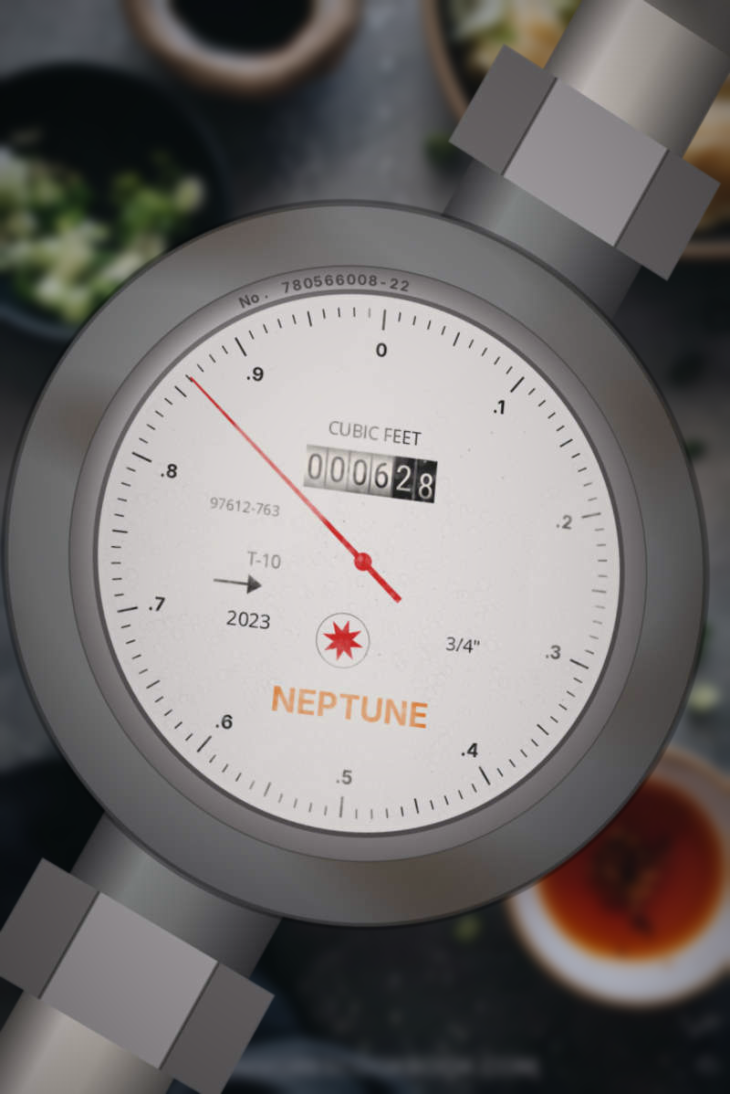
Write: 627.86 ft³
